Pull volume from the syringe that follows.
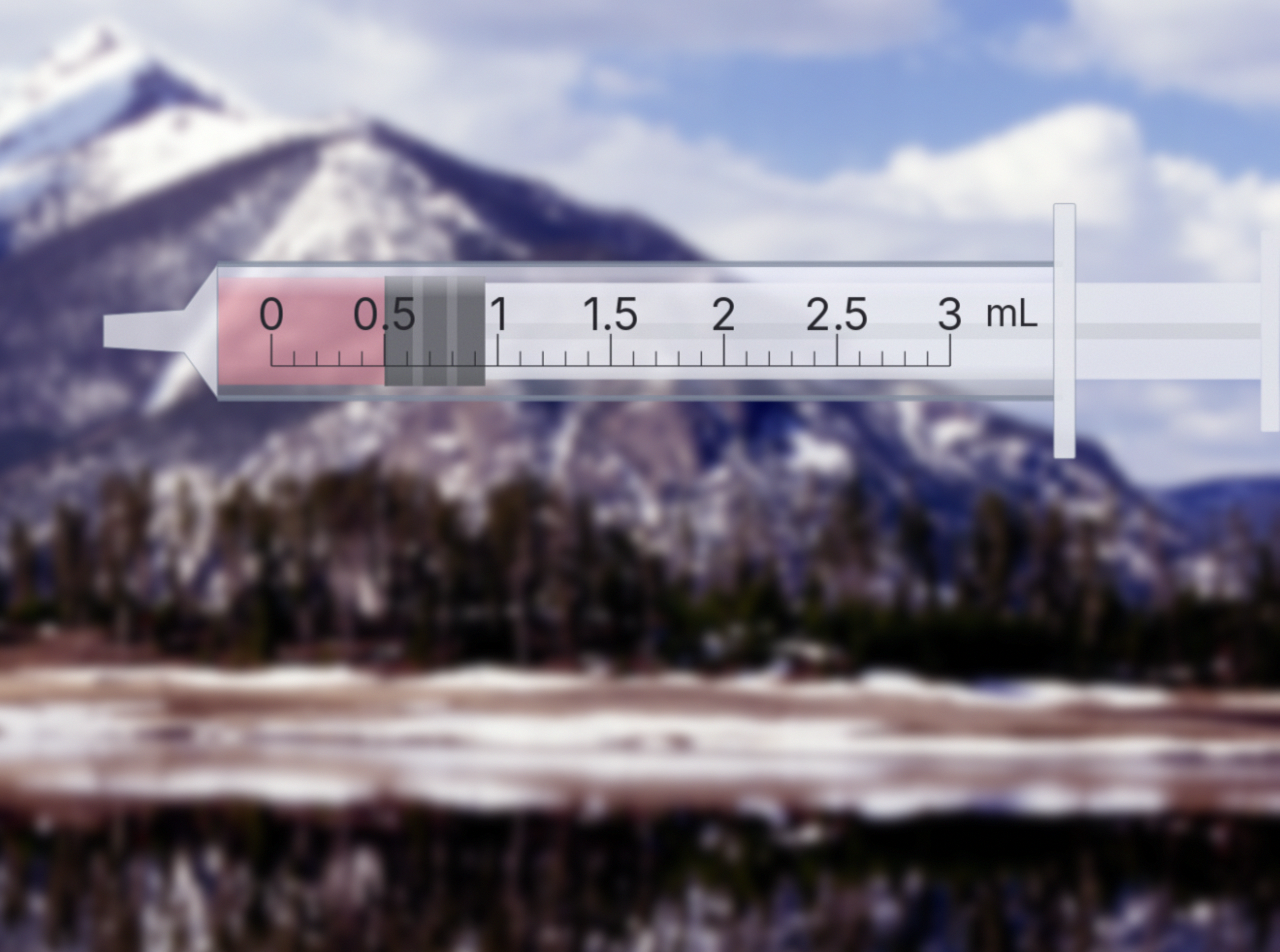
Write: 0.5 mL
